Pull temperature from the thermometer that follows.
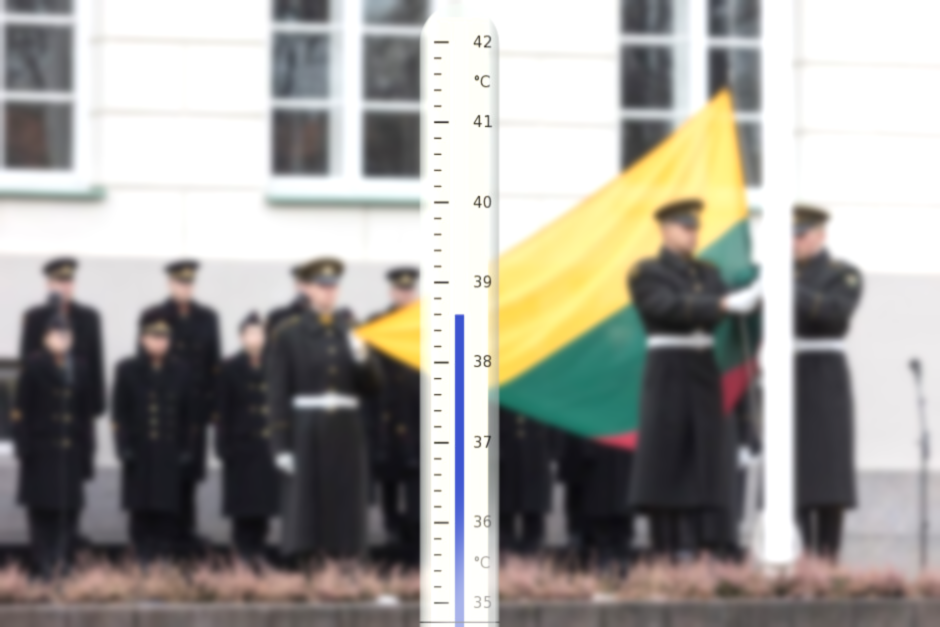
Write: 38.6 °C
